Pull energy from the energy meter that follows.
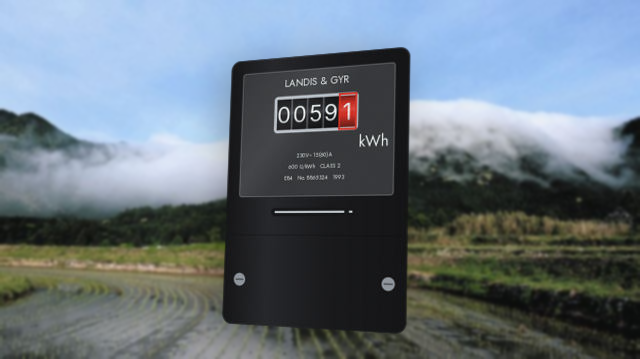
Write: 59.1 kWh
